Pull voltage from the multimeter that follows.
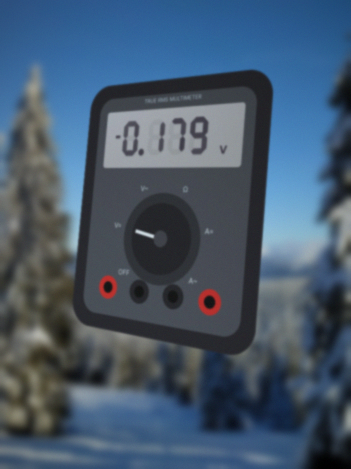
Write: -0.179 V
